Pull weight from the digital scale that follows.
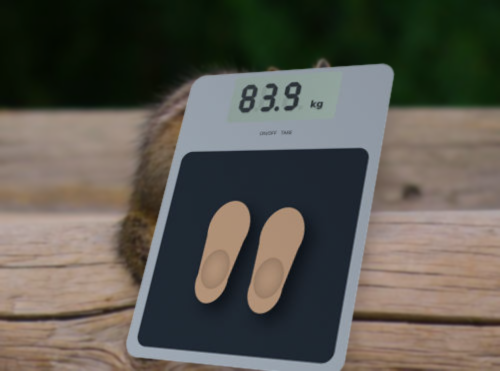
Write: 83.9 kg
